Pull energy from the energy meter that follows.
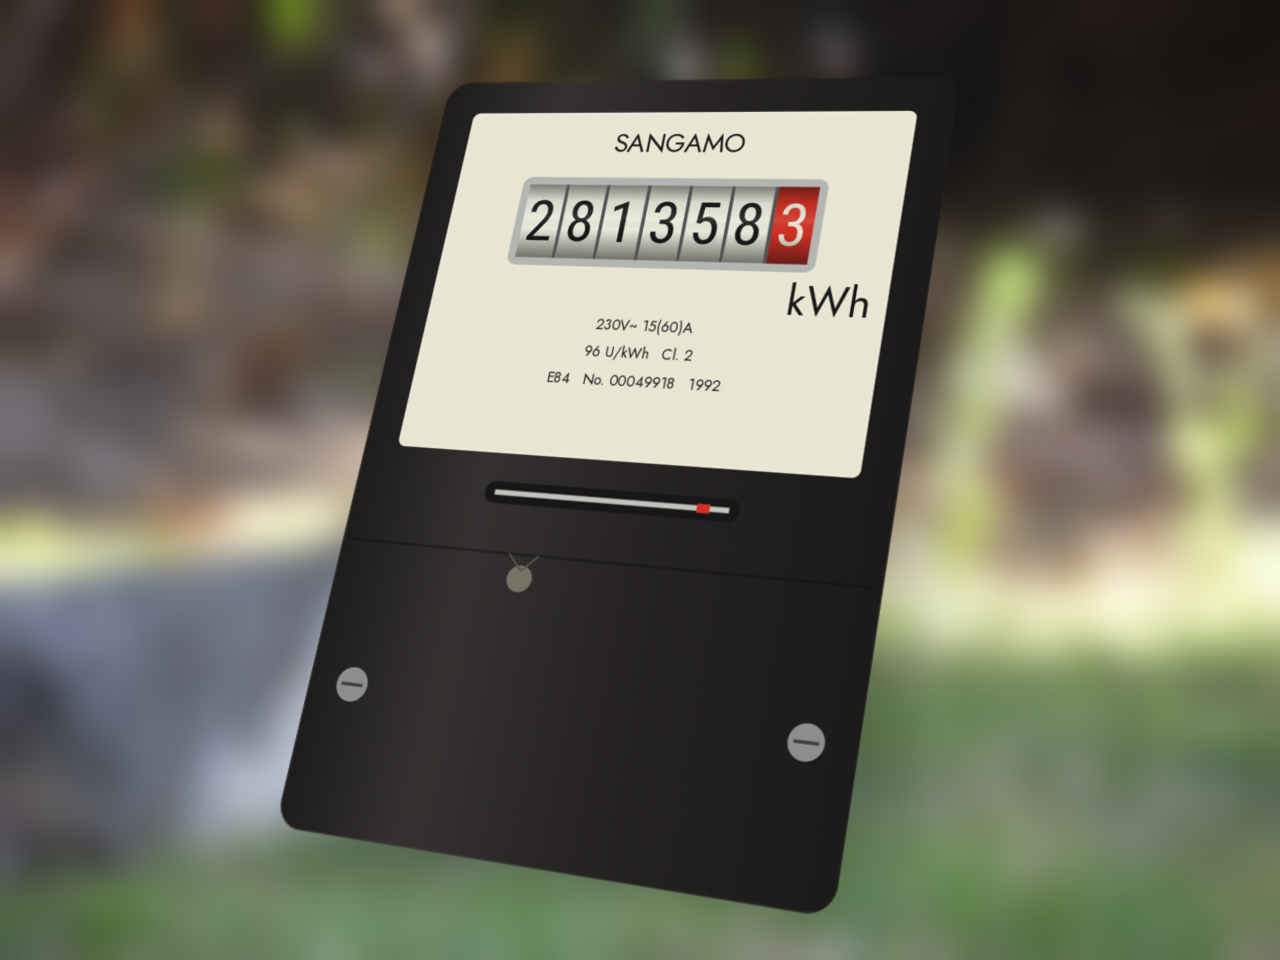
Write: 281358.3 kWh
